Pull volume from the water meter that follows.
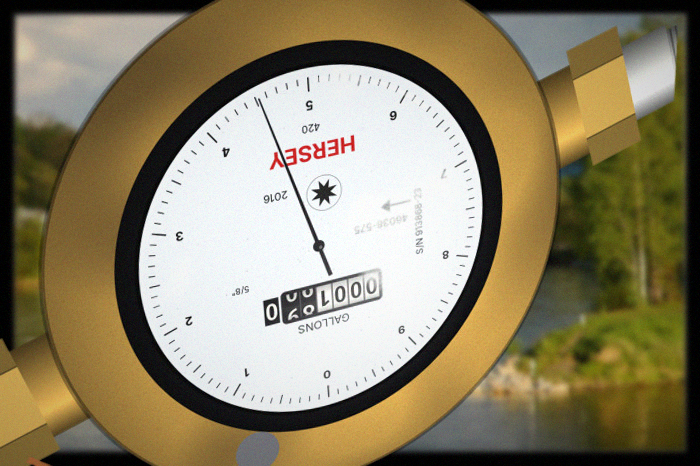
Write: 1894.5 gal
